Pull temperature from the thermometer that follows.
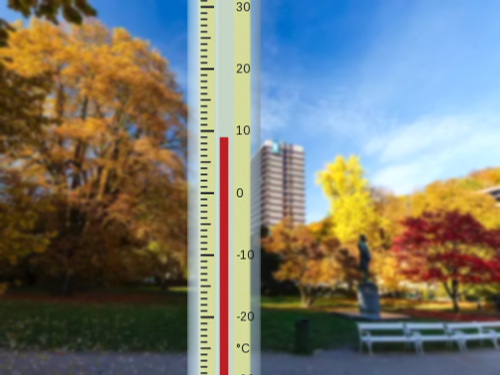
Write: 9 °C
